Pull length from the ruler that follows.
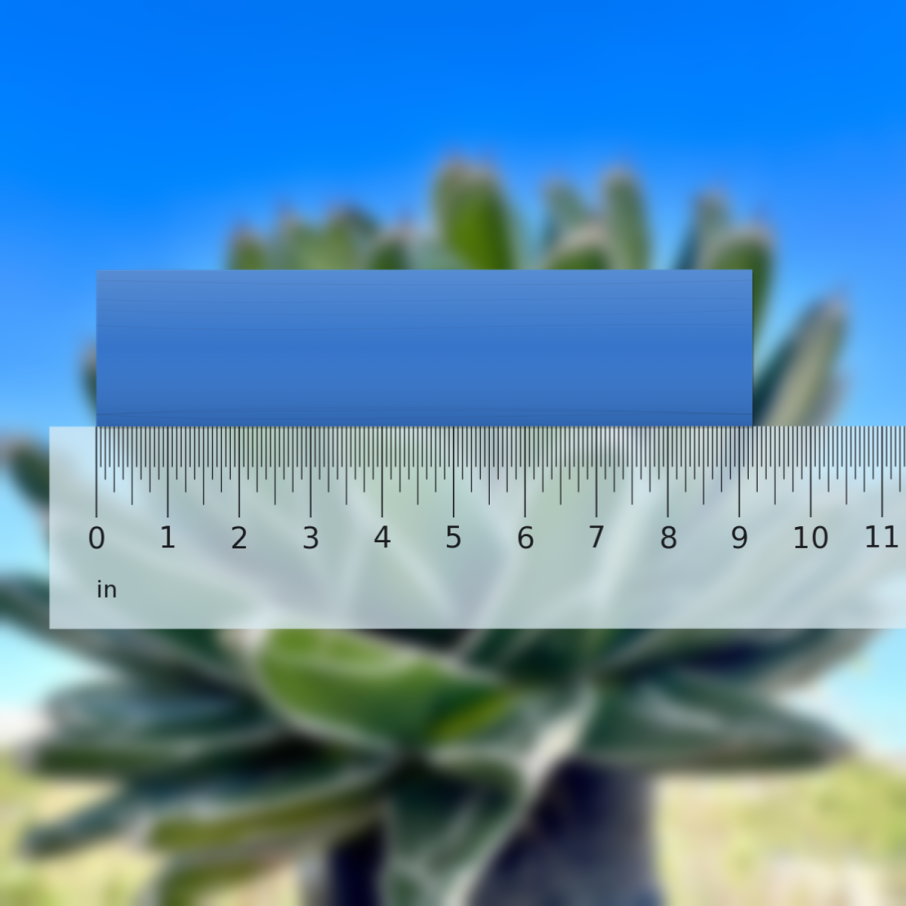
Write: 9.1875 in
